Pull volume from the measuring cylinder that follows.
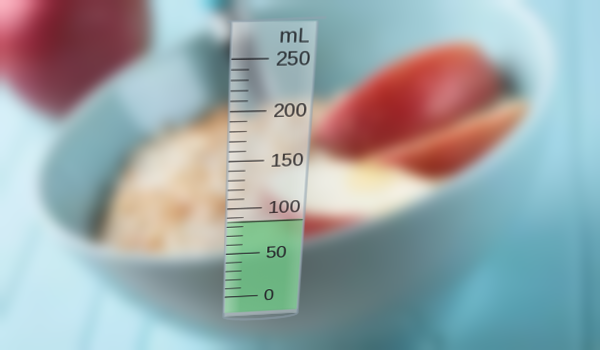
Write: 85 mL
